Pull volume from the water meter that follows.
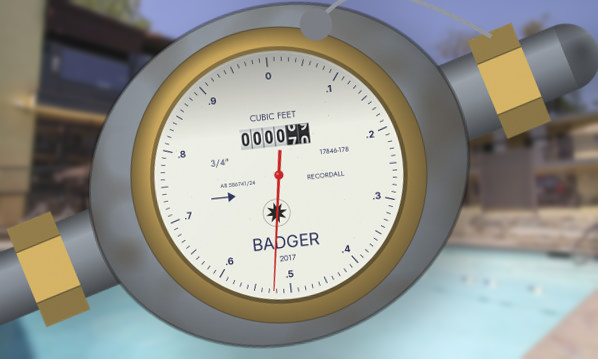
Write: 69.52 ft³
